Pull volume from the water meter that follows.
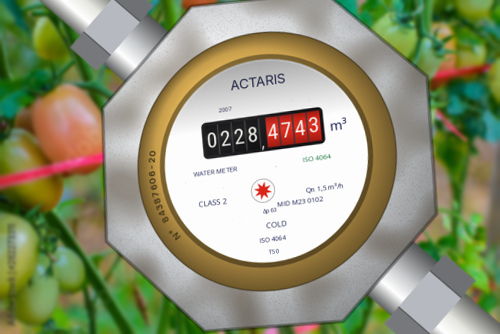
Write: 228.4743 m³
